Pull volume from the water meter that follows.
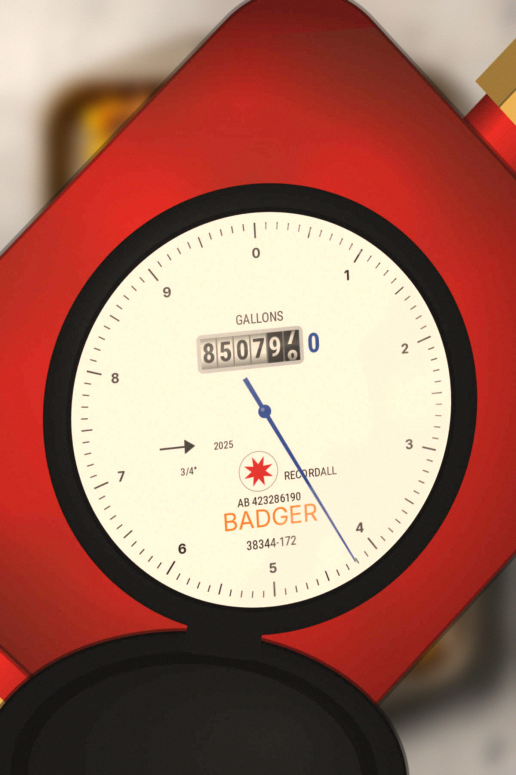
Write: 8507974.2 gal
